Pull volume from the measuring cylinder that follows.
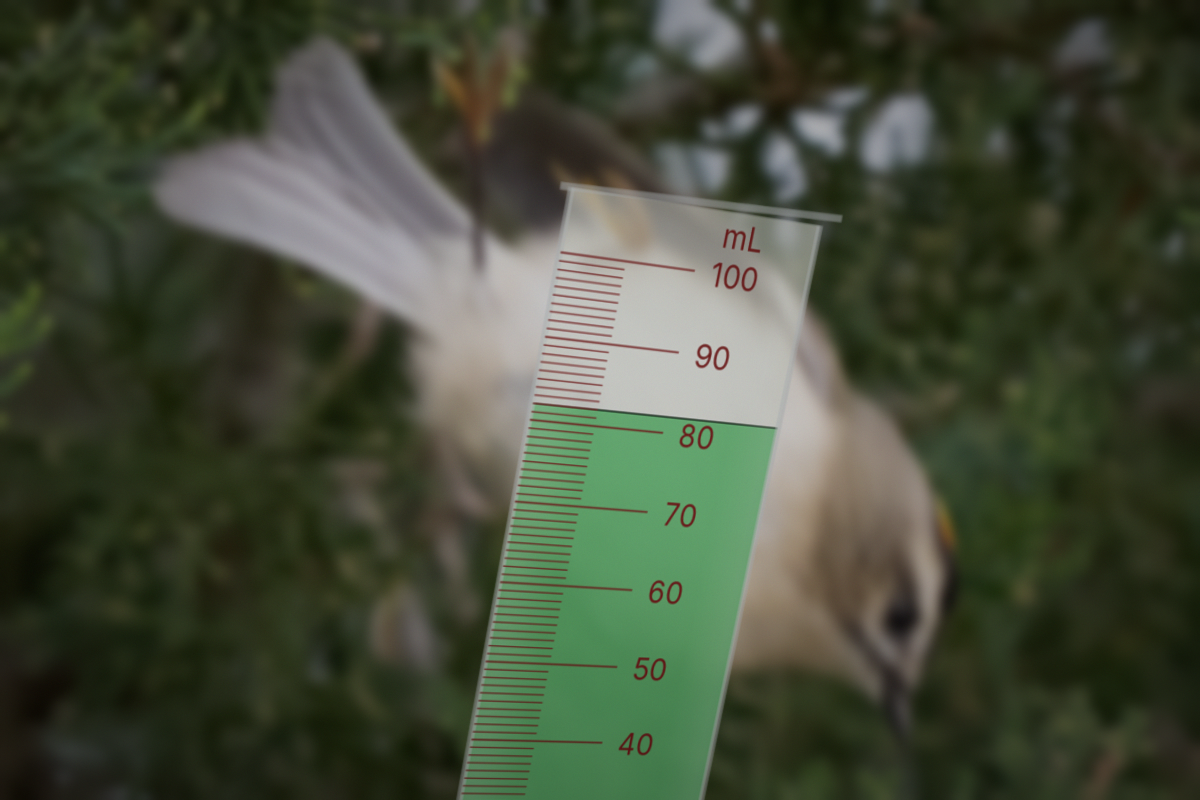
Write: 82 mL
